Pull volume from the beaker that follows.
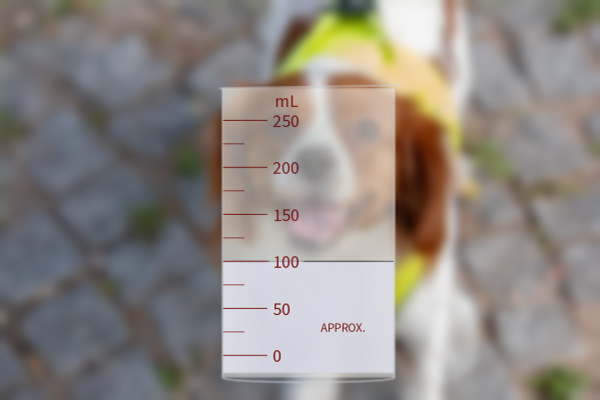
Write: 100 mL
